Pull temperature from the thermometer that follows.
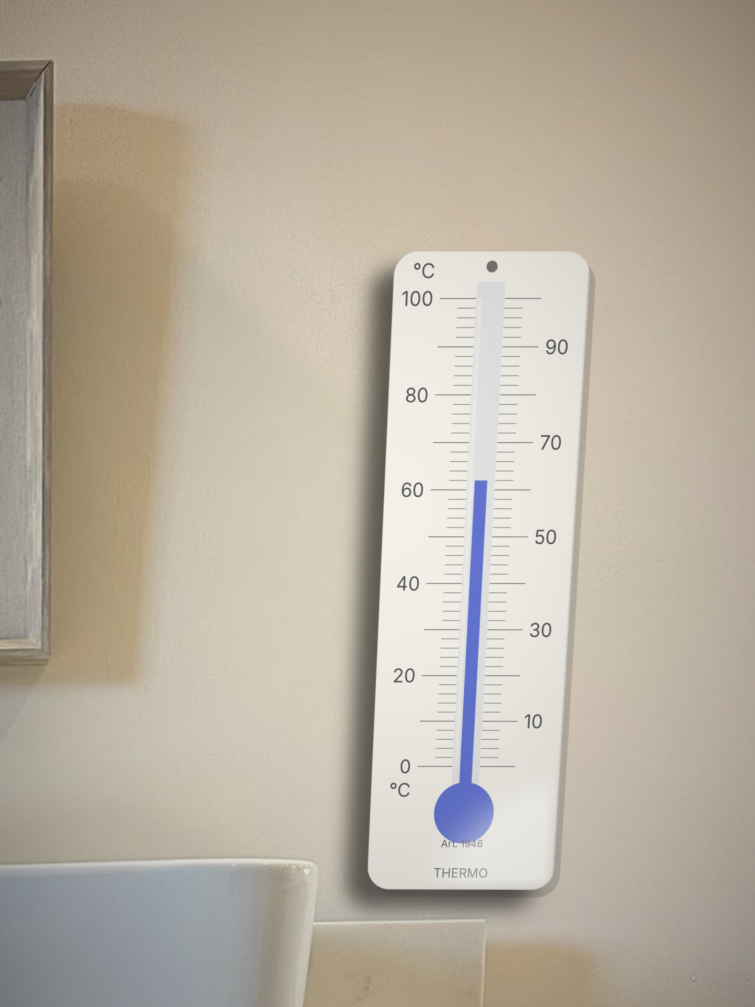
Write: 62 °C
